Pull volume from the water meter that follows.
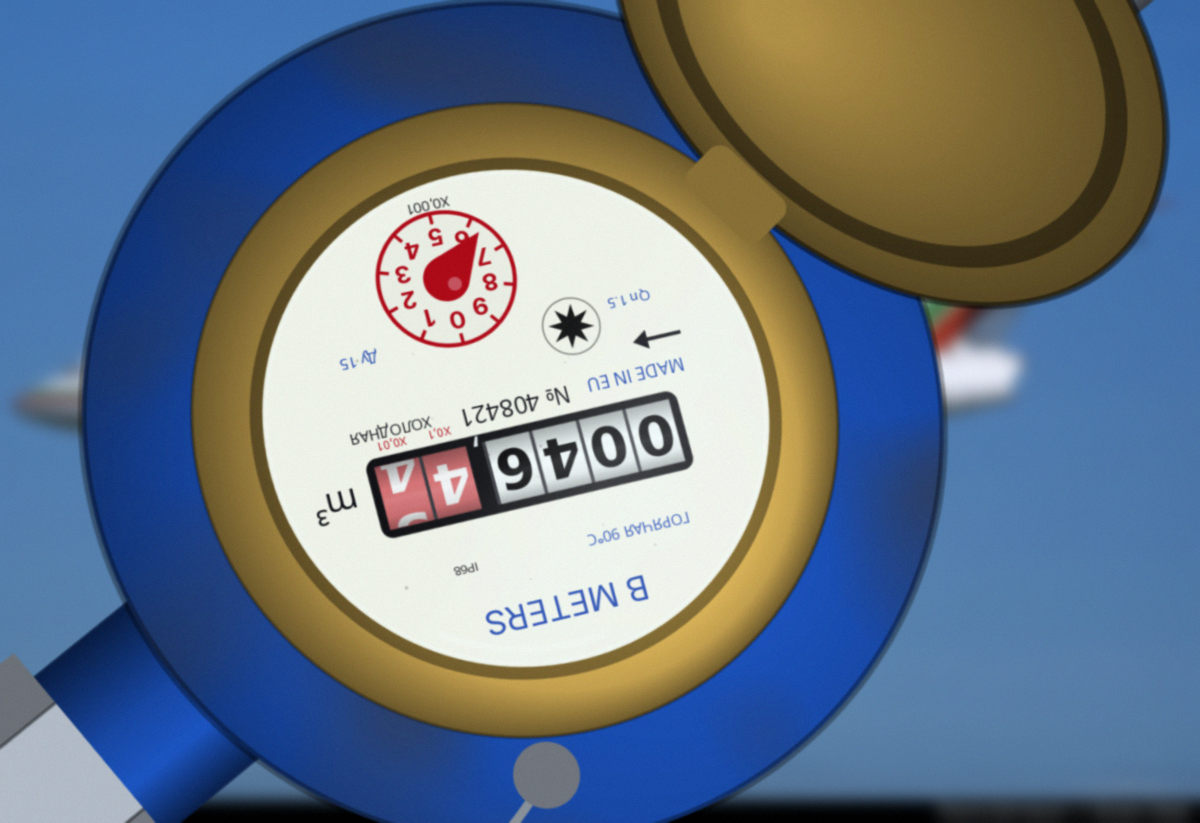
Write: 46.436 m³
